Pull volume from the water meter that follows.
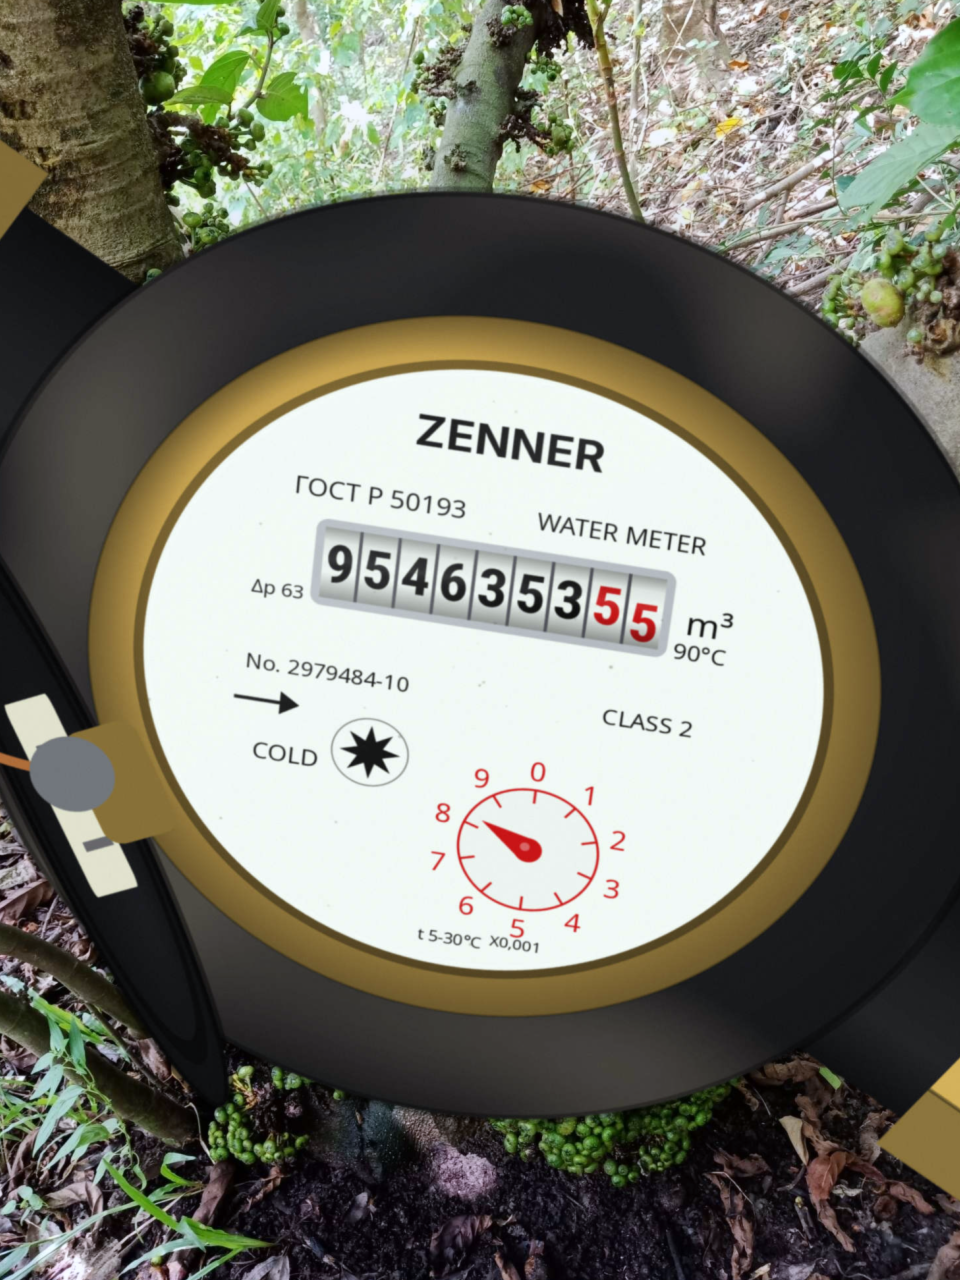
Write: 9546353.548 m³
